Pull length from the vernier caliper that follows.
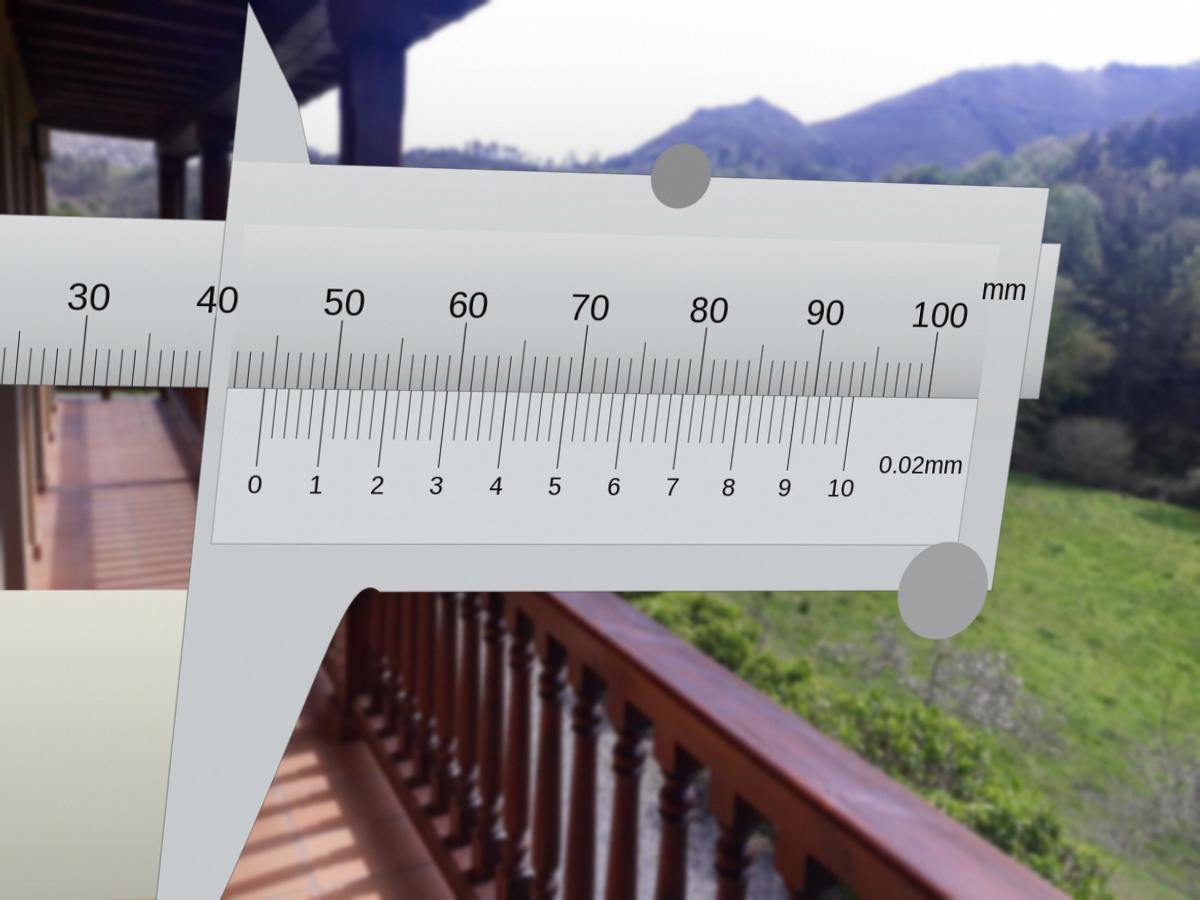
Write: 44.4 mm
